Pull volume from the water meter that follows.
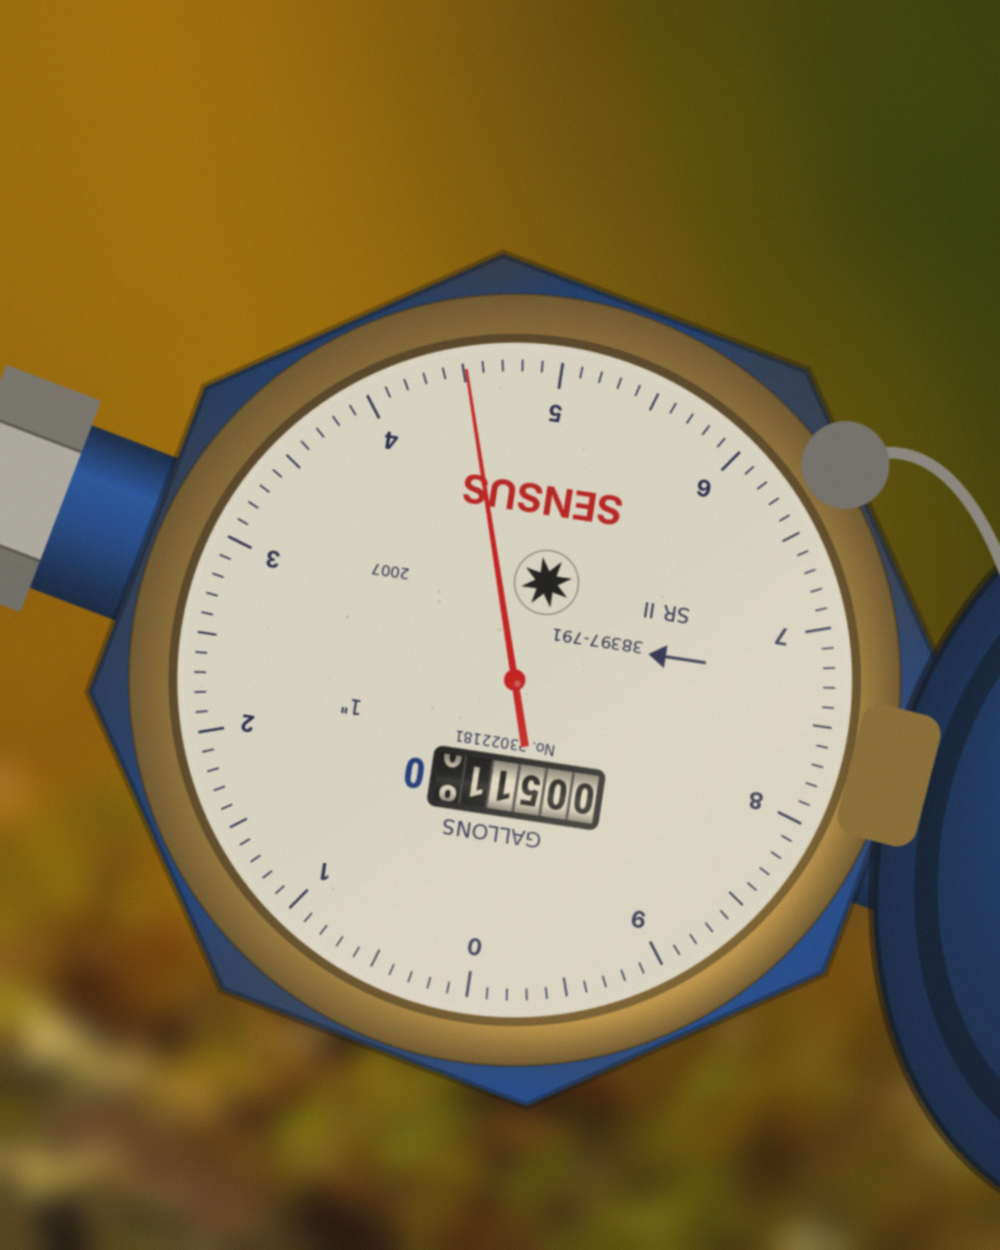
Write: 51184.5 gal
